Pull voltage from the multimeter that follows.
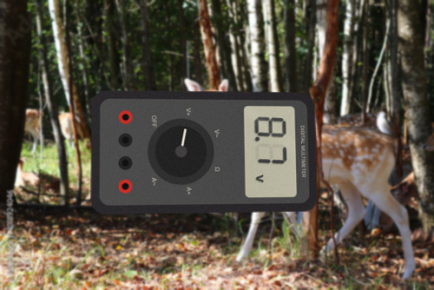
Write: 8.7 V
